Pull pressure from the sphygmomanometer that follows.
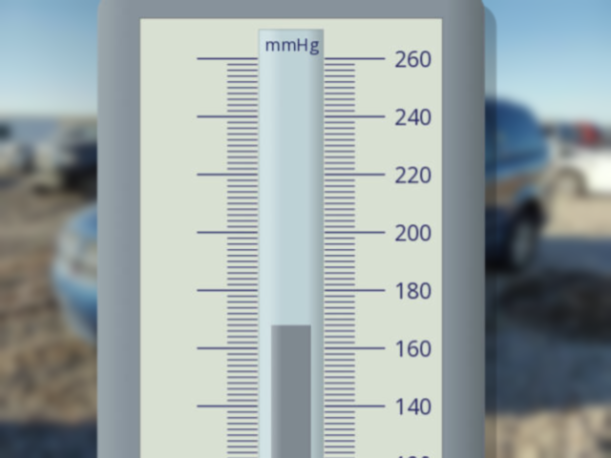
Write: 168 mmHg
